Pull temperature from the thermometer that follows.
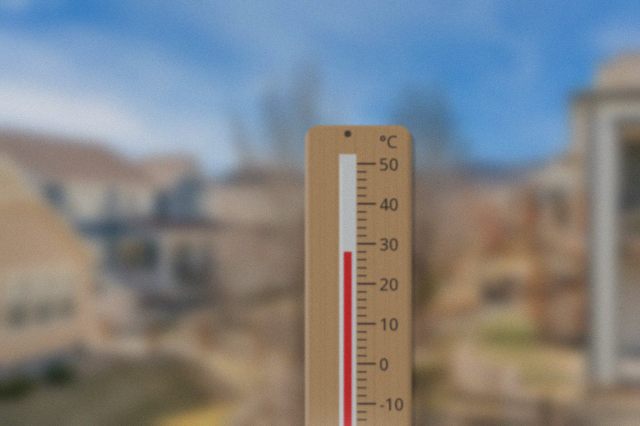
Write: 28 °C
